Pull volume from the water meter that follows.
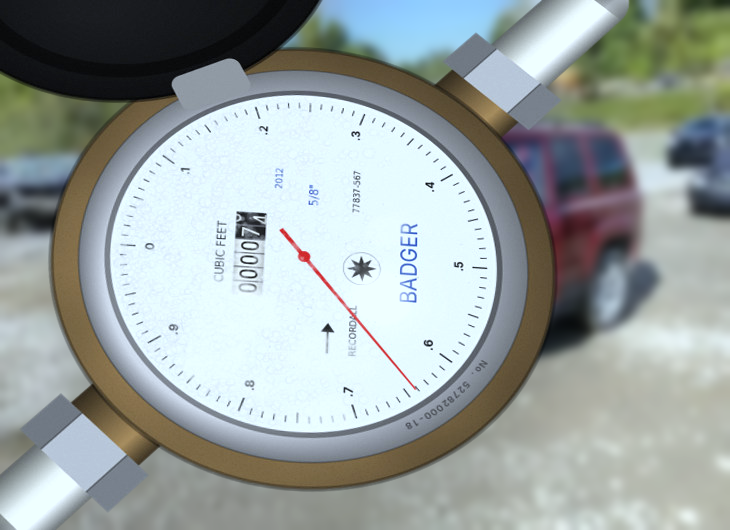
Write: 73.64 ft³
